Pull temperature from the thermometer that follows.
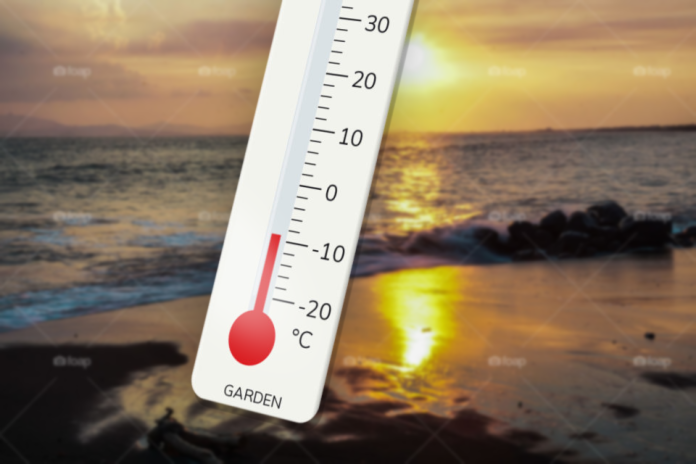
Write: -9 °C
